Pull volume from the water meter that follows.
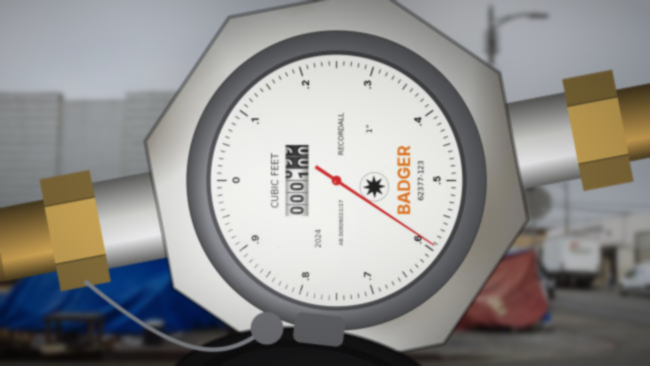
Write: 99.59 ft³
